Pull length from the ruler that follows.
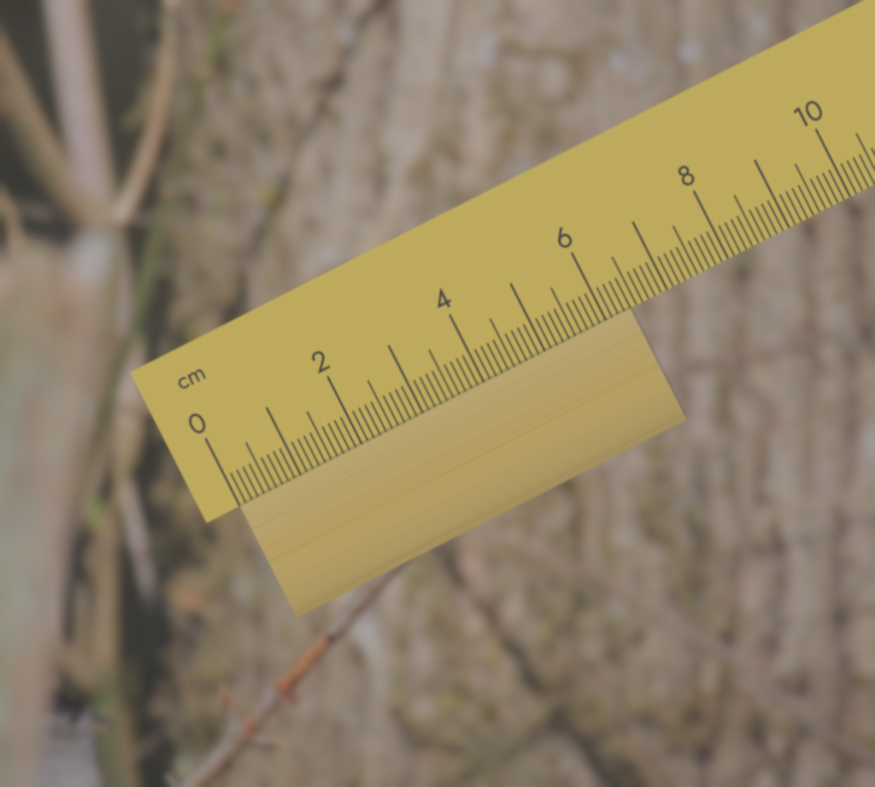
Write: 6.4 cm
